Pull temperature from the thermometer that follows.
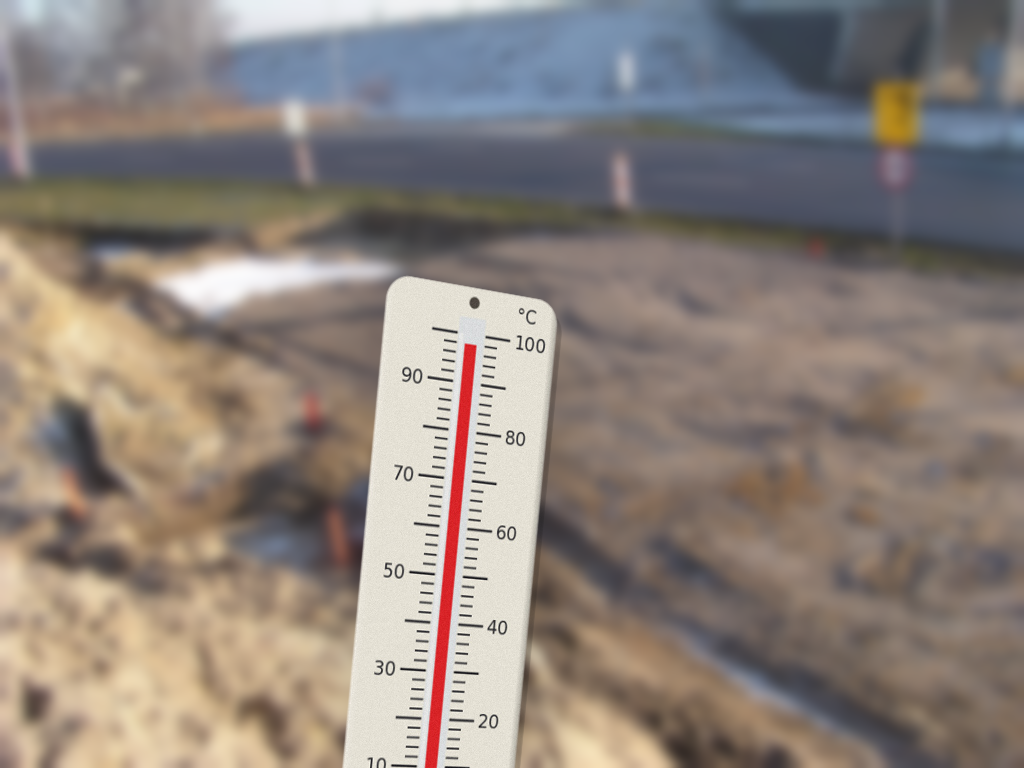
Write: 98 °C
